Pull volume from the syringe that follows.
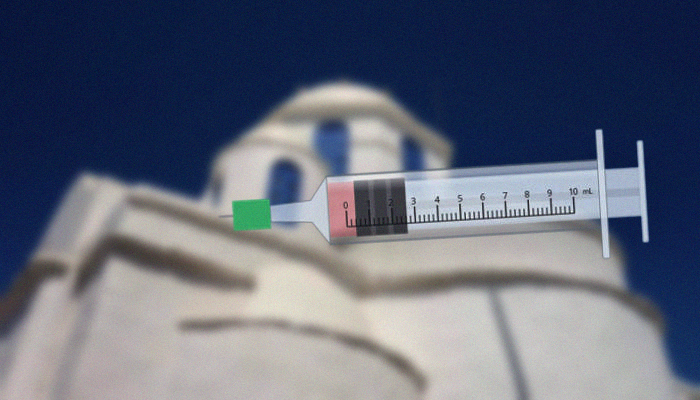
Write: 0.4 mL
